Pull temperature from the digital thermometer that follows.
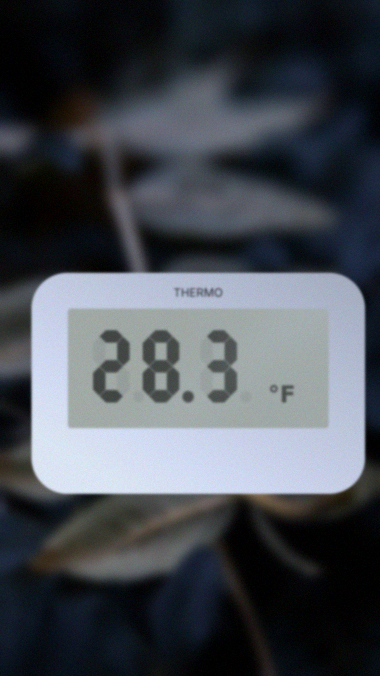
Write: 28.3 °F
